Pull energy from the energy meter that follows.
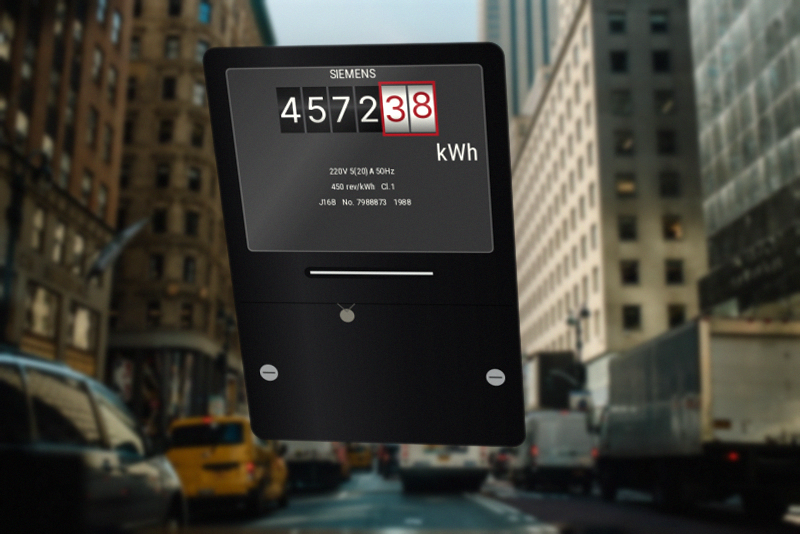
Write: 4572.38 kWh
